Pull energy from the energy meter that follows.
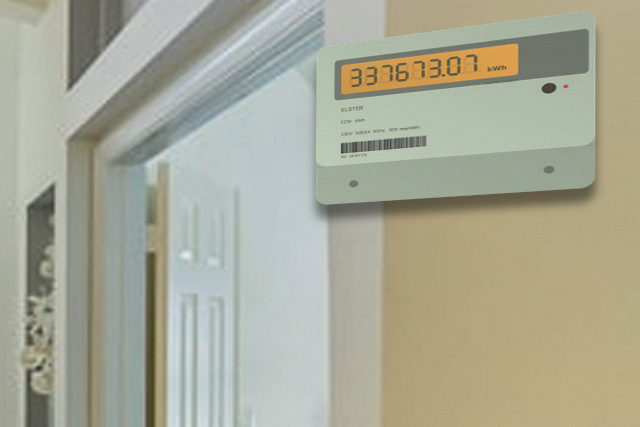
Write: 337673.07 kWh
